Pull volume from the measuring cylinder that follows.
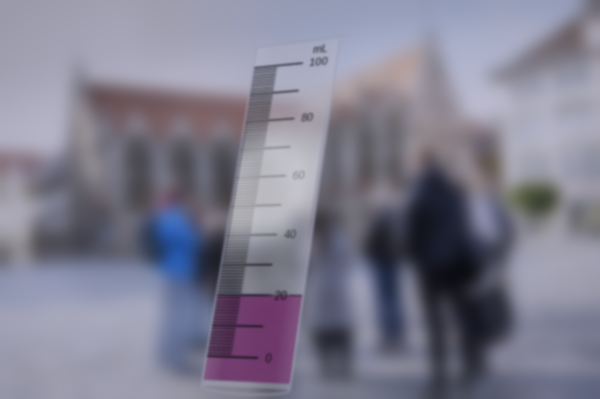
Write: 20 mL
